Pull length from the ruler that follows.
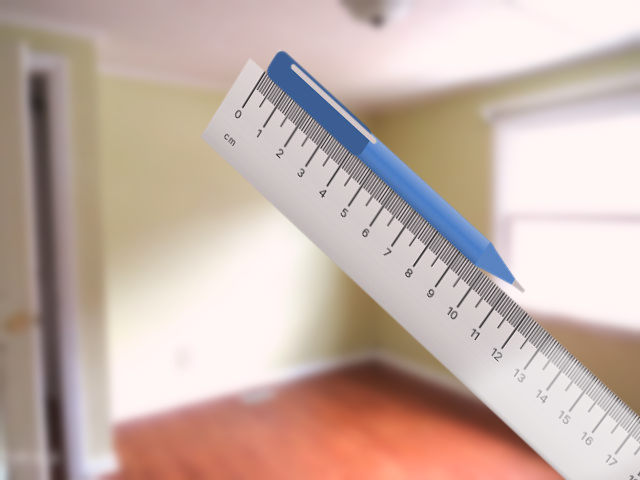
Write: 11.5 cm
